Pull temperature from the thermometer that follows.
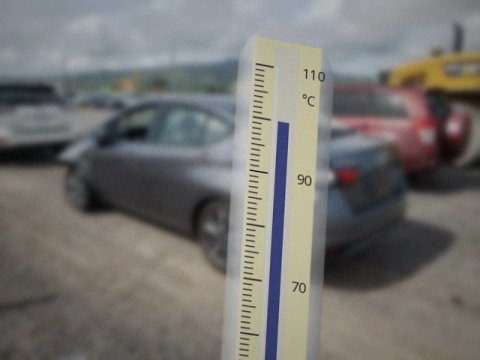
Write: 100 °C
